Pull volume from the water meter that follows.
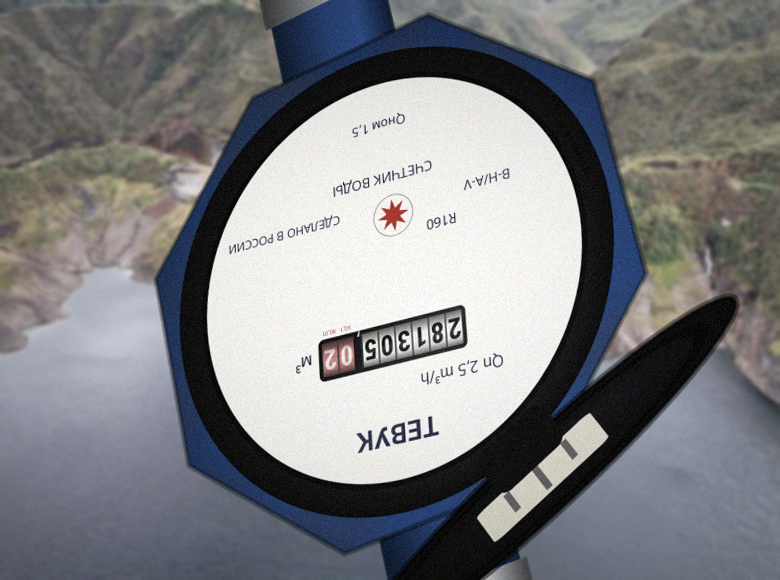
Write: 281305.02 m³
